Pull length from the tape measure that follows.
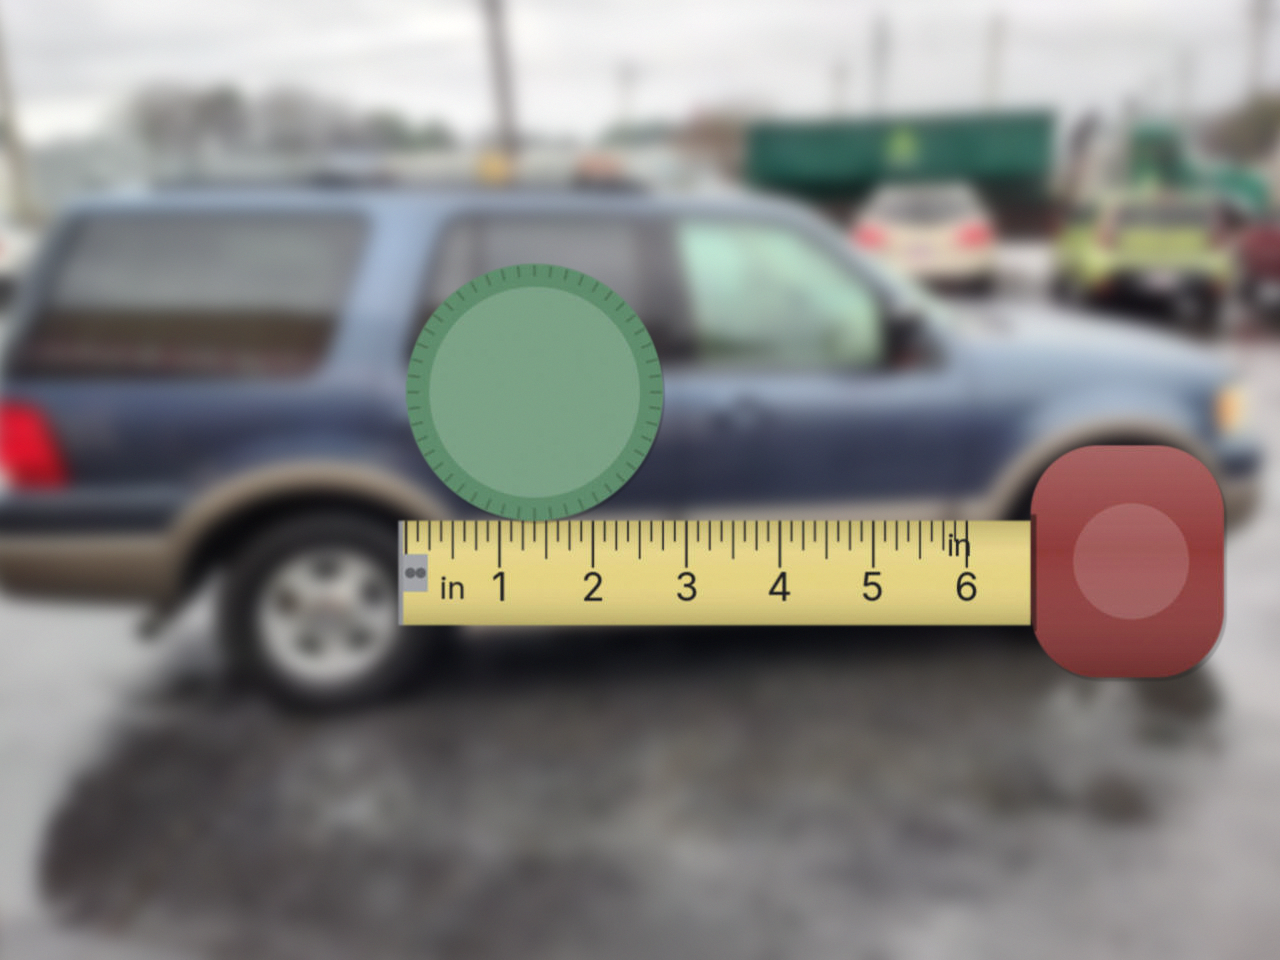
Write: 2.75 in
